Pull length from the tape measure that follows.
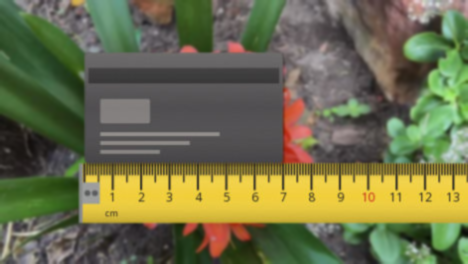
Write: 7 cm
